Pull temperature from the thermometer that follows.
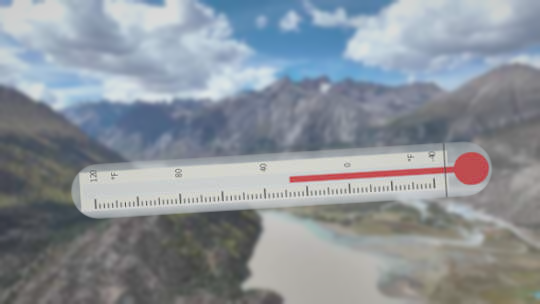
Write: 28 °F
